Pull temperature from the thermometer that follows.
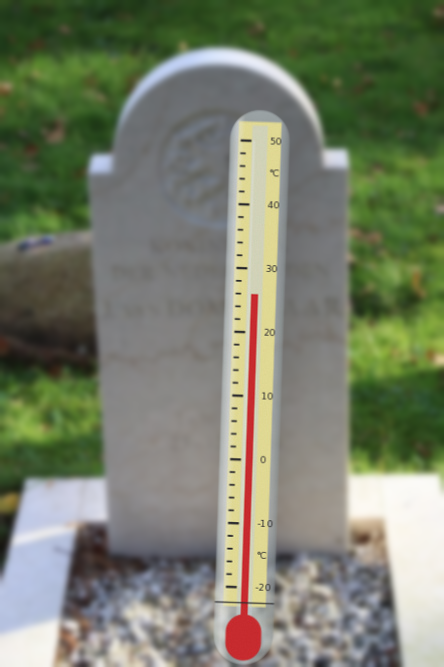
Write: 26 °C
